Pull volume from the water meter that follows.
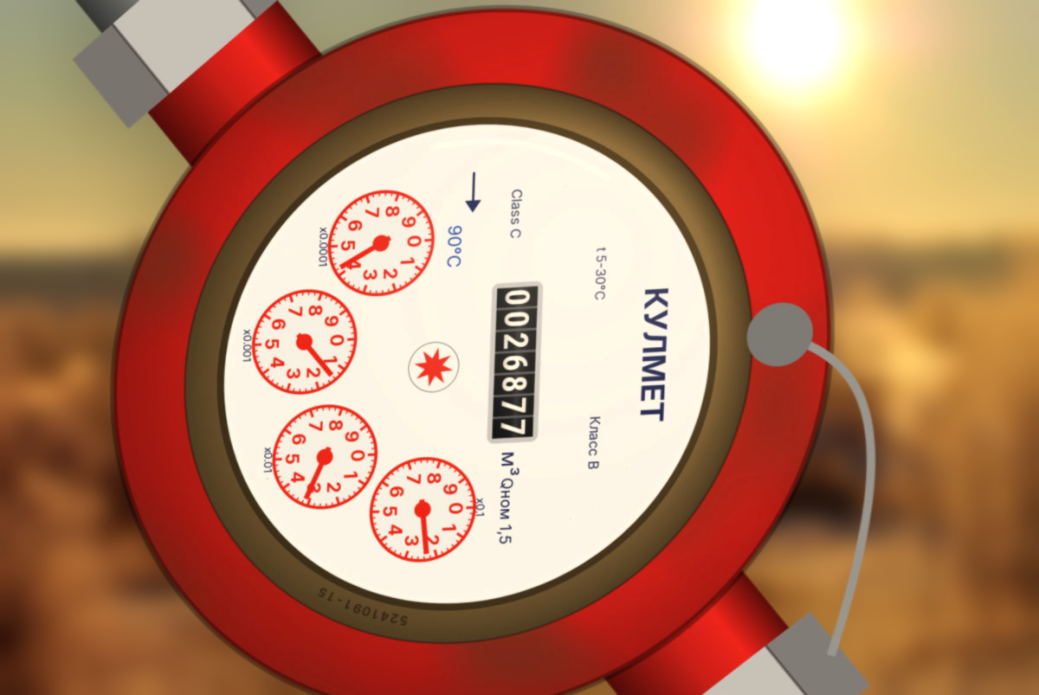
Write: 26877.2314 m³
